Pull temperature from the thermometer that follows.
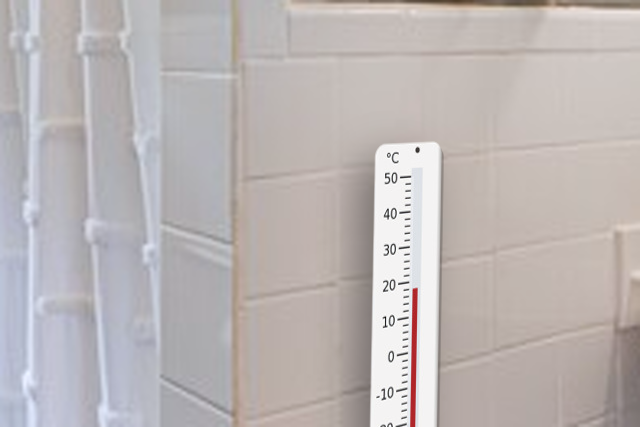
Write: 18 °C
